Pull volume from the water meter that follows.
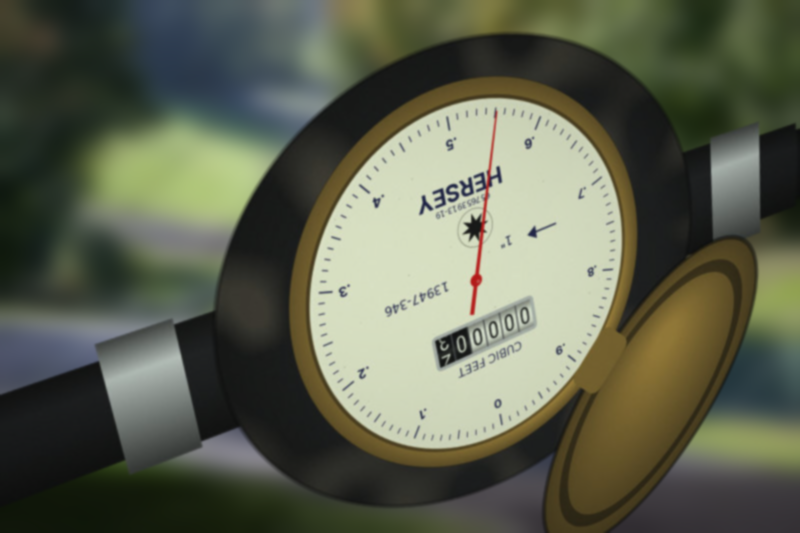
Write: 2.55 ft³
